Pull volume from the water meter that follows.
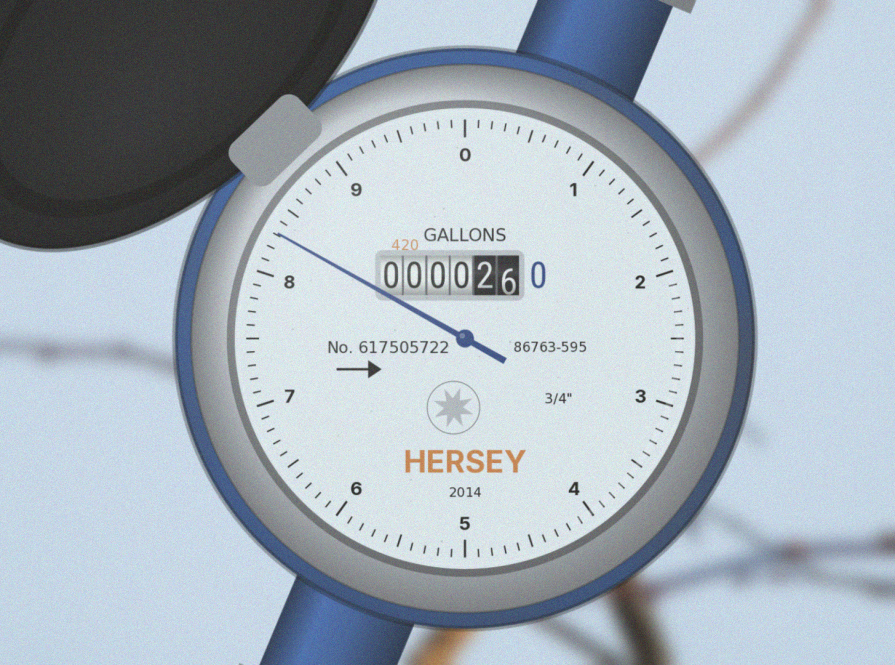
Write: 258.3 gal
